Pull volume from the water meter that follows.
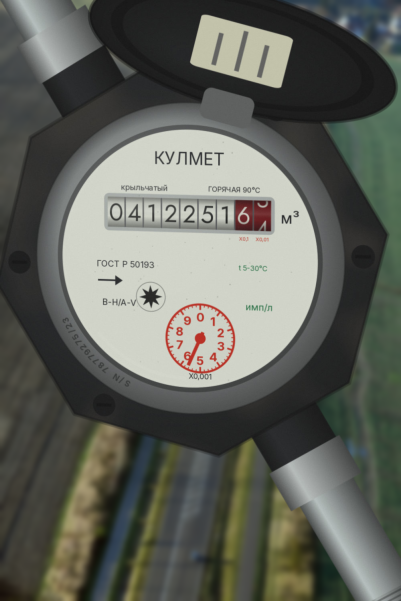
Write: 412251.635 m³
